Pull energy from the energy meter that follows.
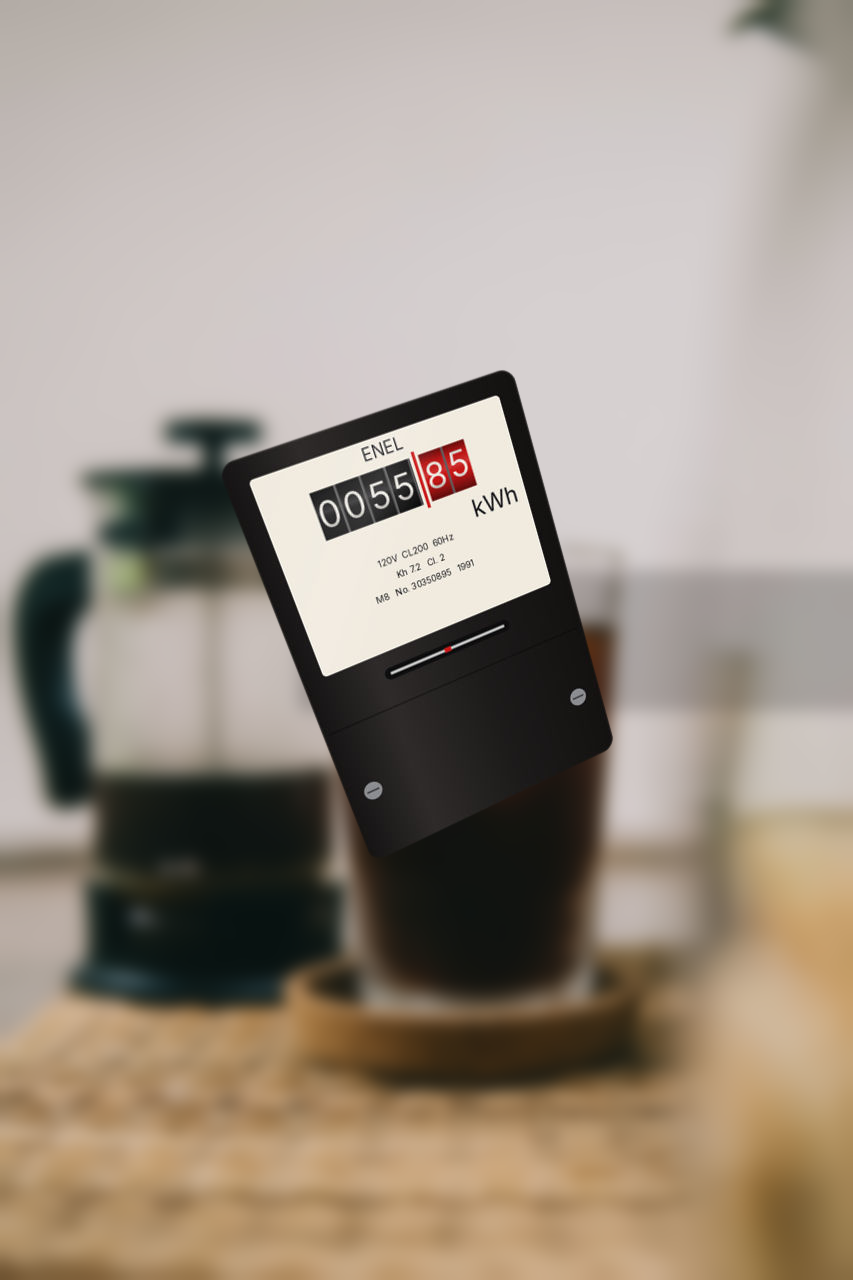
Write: 55.85 kWh
